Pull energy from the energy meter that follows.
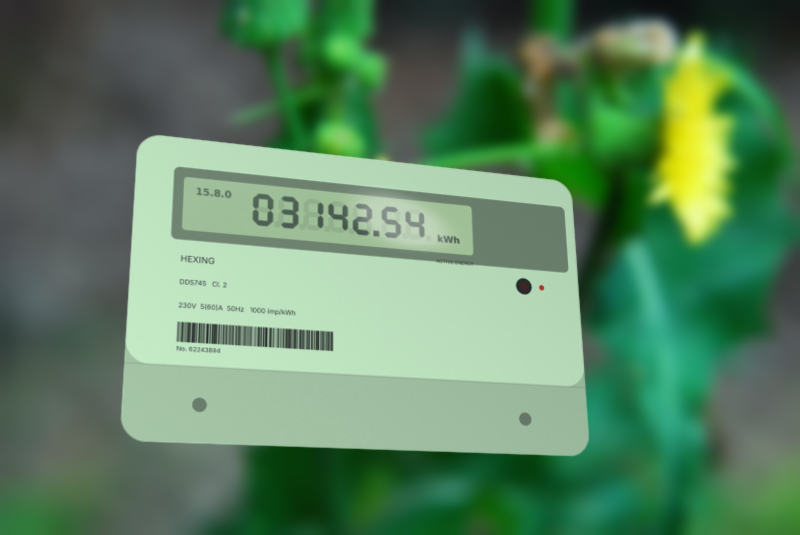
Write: 3142.54 kWh
